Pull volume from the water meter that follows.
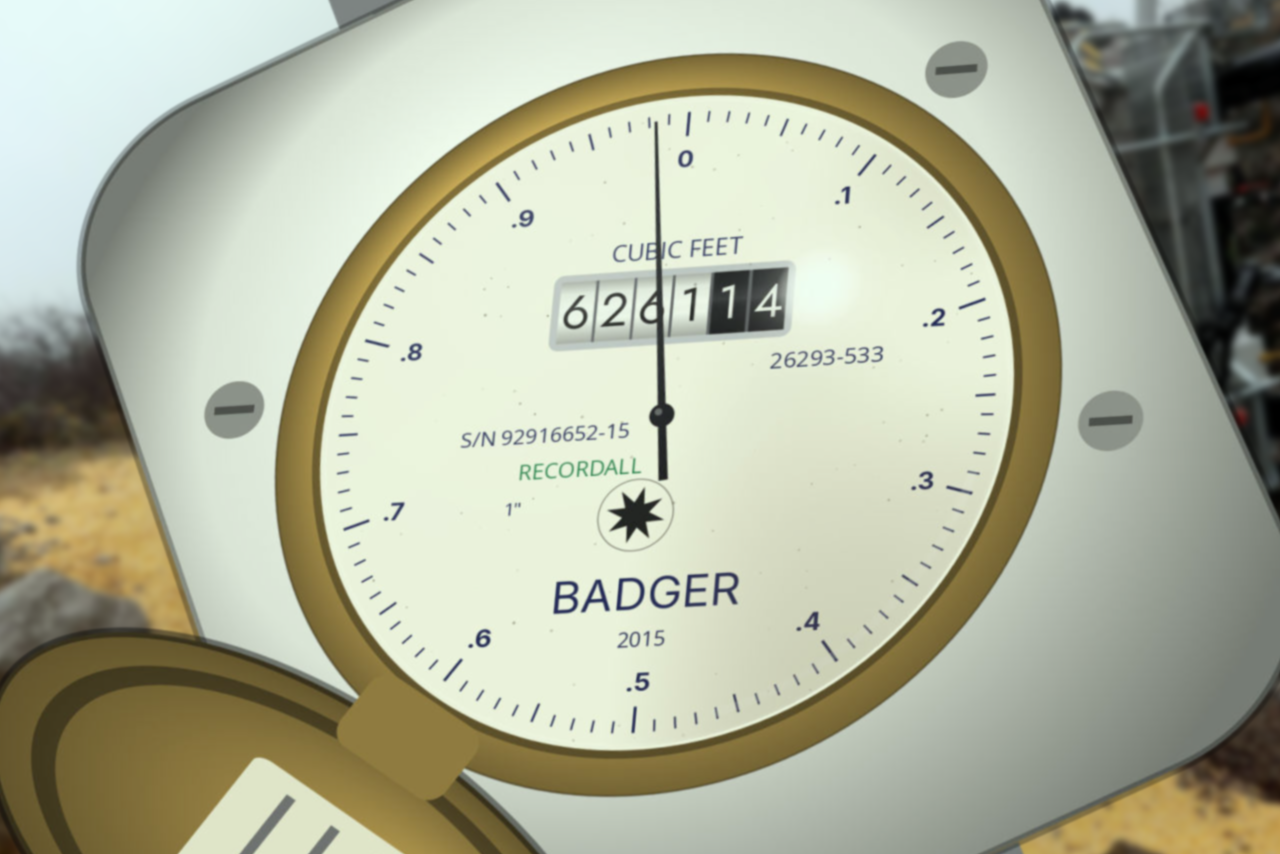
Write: 626113.98 ft³
